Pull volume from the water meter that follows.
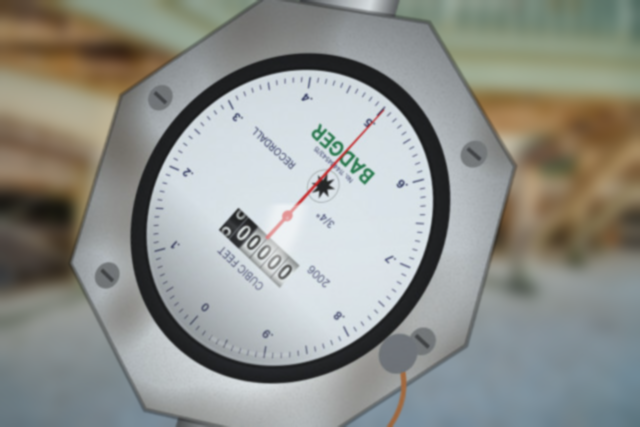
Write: 8.50 ft³
